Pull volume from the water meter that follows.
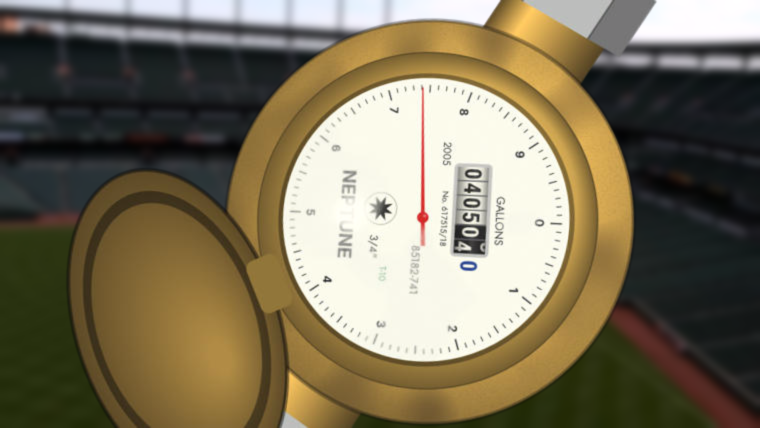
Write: 405037.4 gal
